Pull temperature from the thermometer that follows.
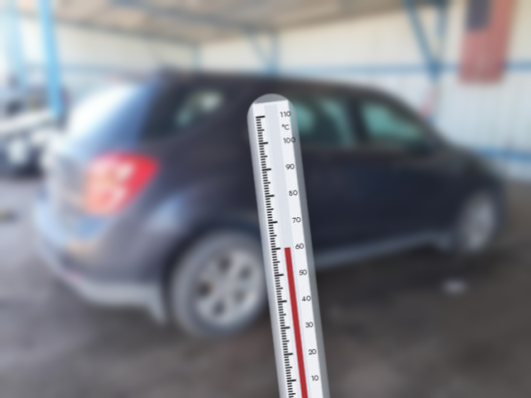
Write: 60 °C
